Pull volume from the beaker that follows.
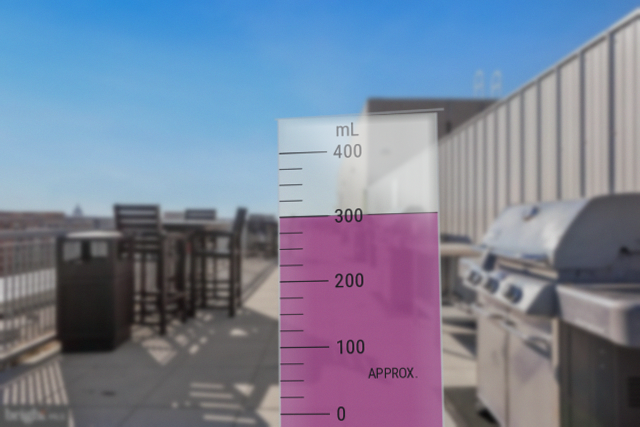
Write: 300 mL
